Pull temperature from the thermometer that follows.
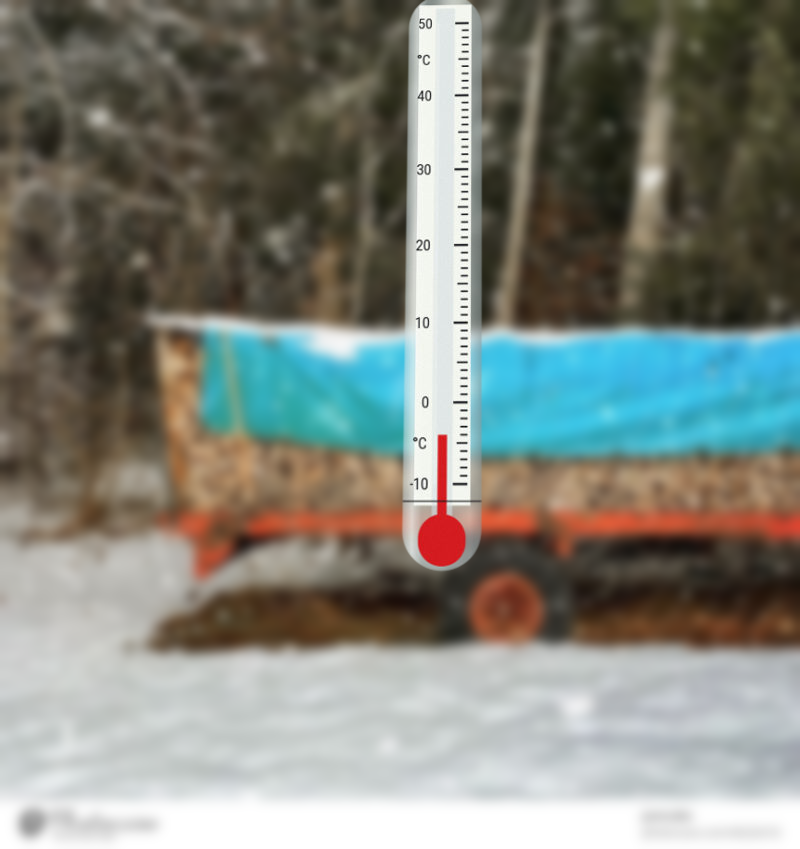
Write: -4 °C
